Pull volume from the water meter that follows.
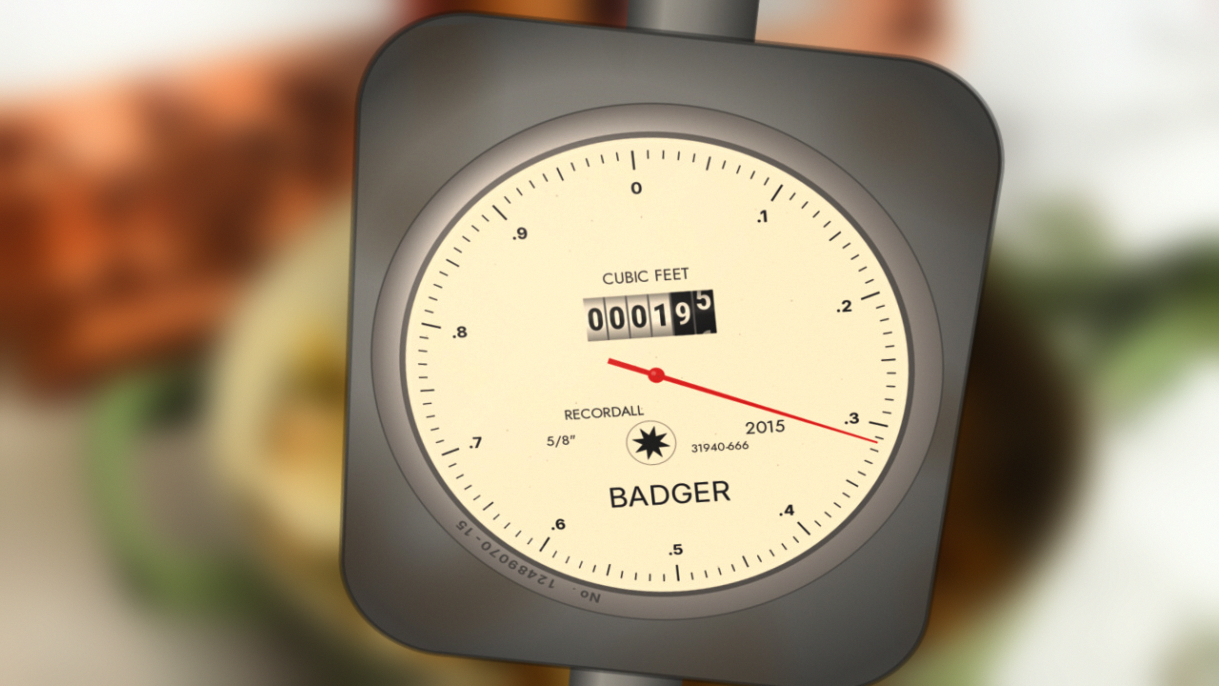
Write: 195.31 ft³
